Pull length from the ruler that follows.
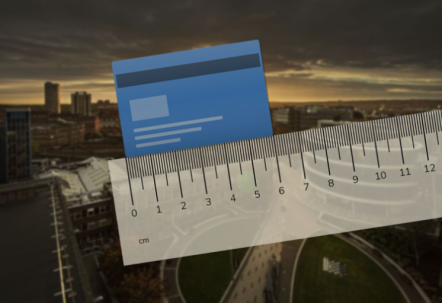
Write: 6 cm
